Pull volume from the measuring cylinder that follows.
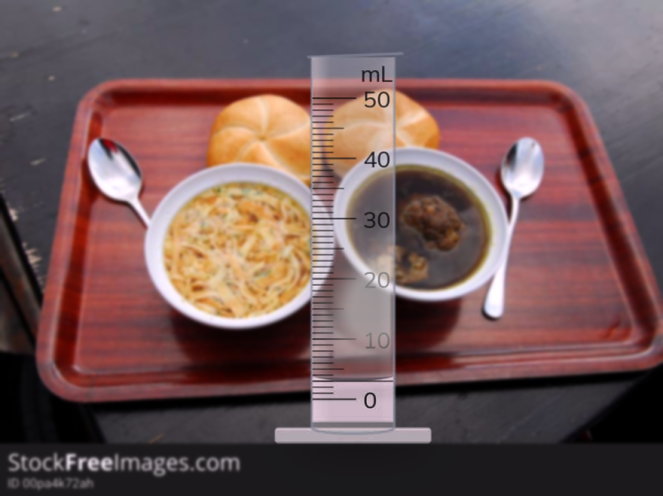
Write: 3 mL
